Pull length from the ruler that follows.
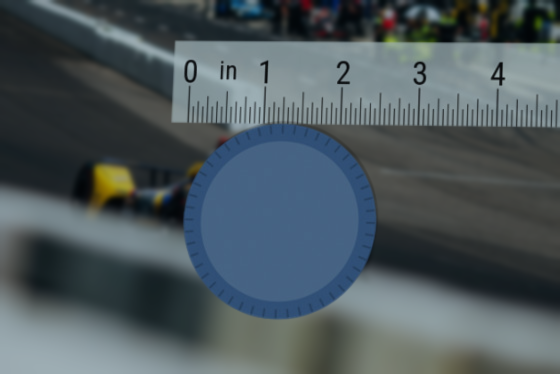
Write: 2.5 in
